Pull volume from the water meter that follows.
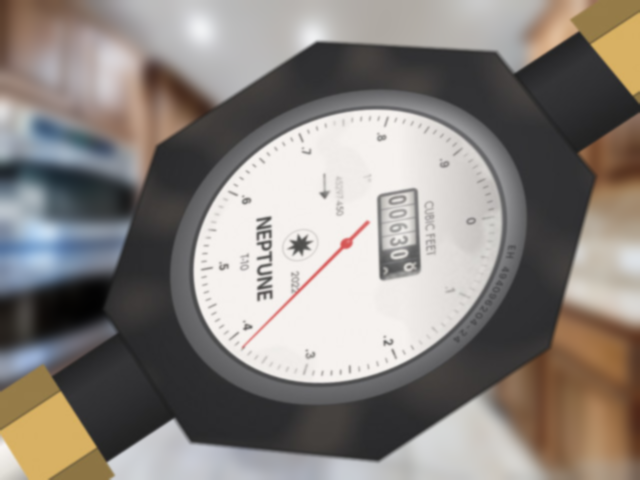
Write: 6308.38 ft³
